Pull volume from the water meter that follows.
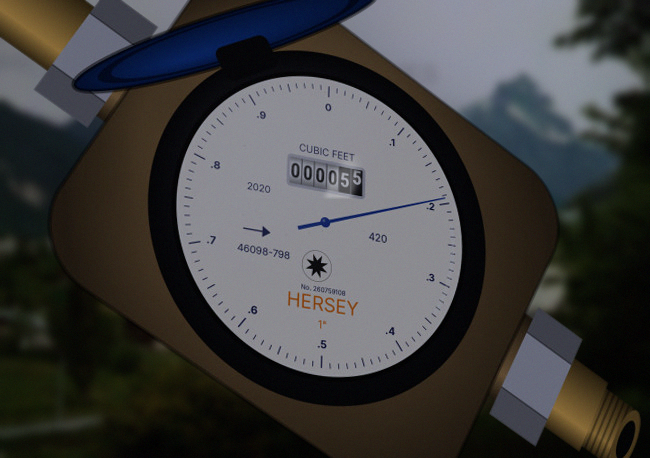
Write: 55.19 ft³
